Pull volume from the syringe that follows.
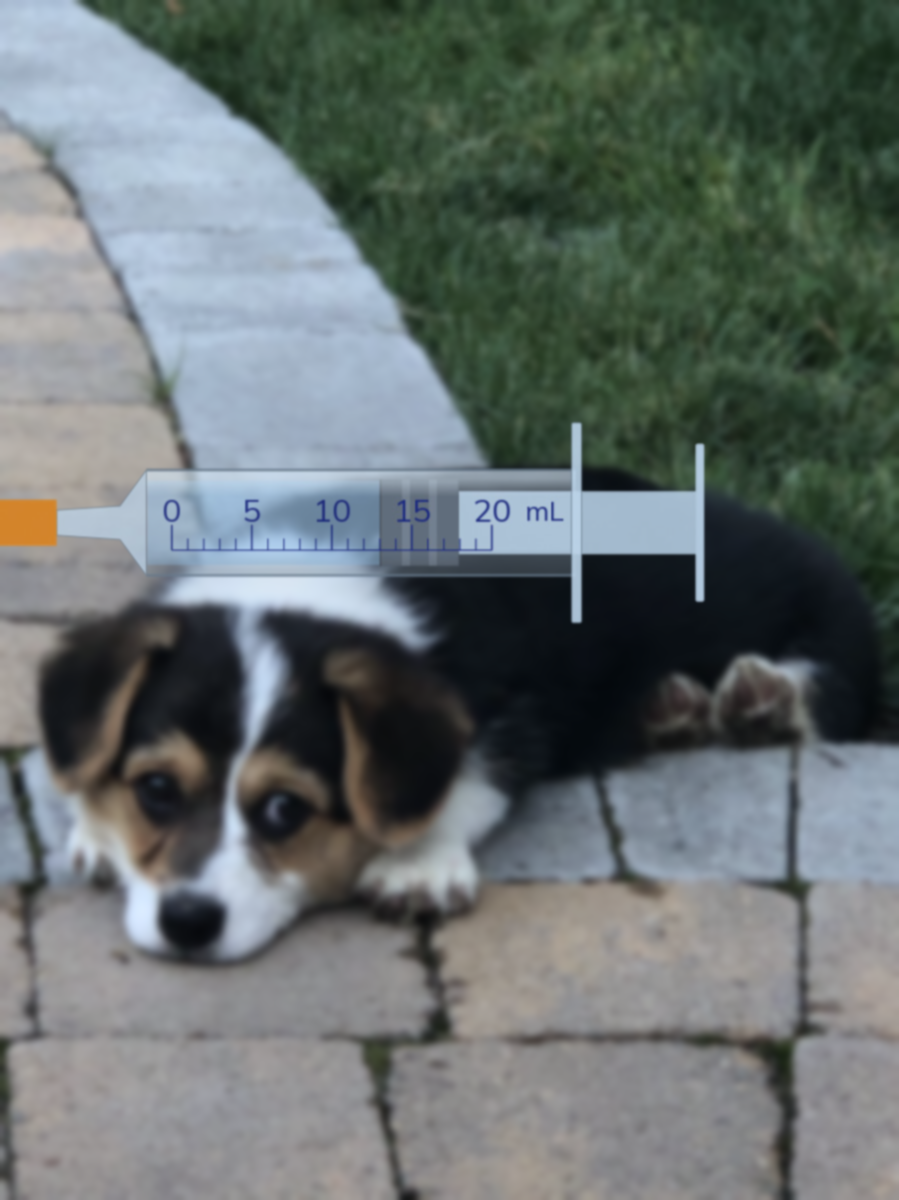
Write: 13 mL
